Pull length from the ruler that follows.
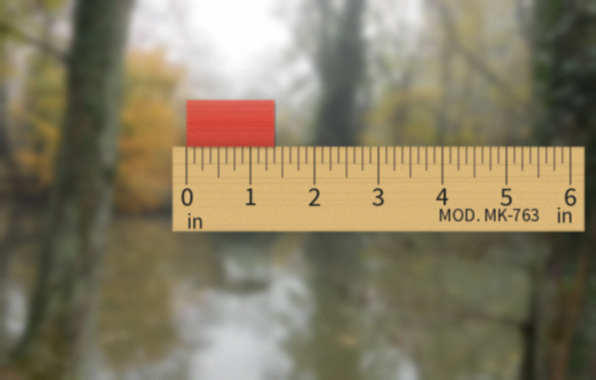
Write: 1.375 in
